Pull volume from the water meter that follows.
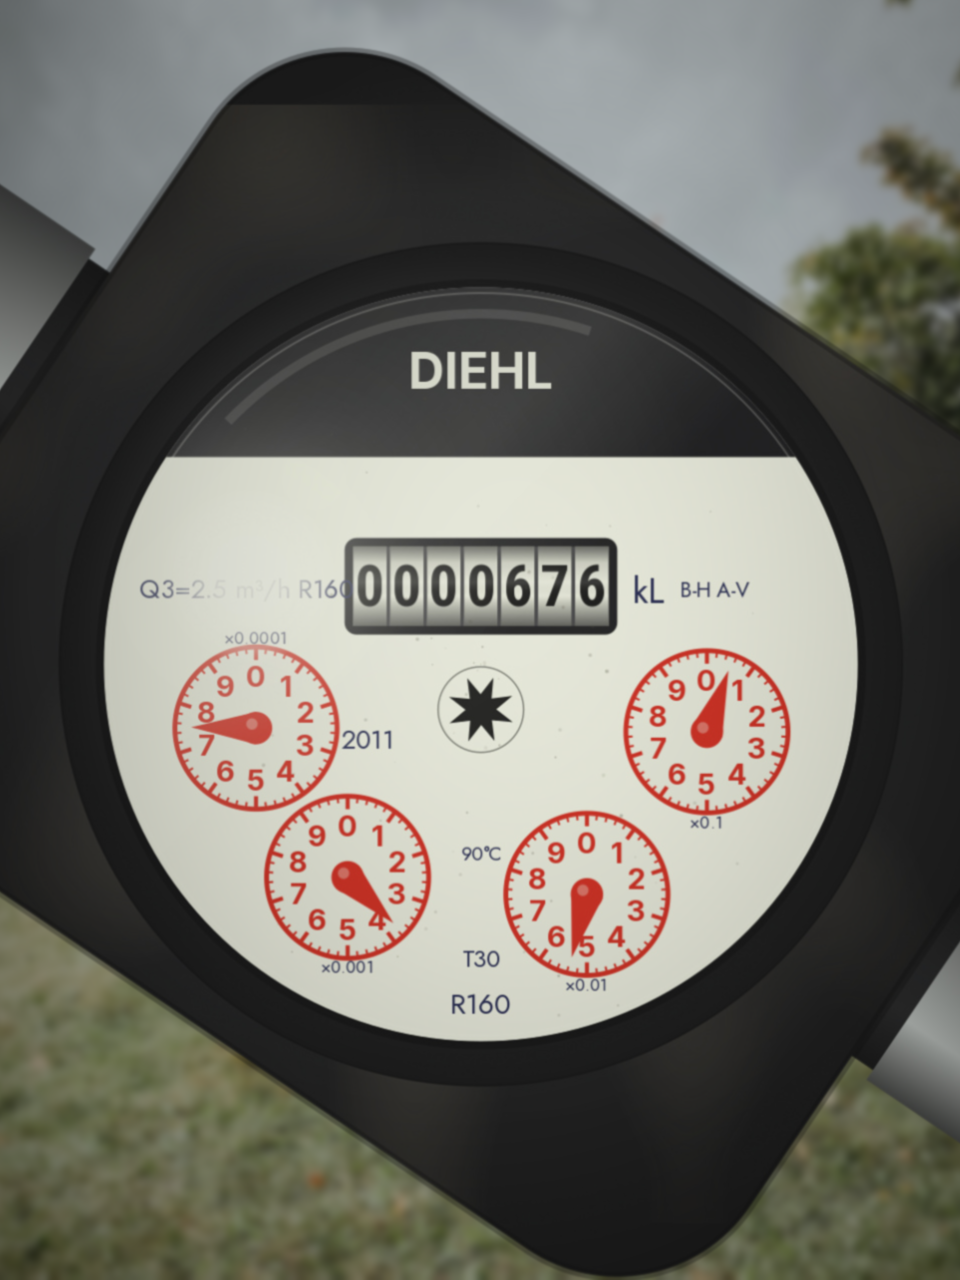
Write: 676.0537 kL
